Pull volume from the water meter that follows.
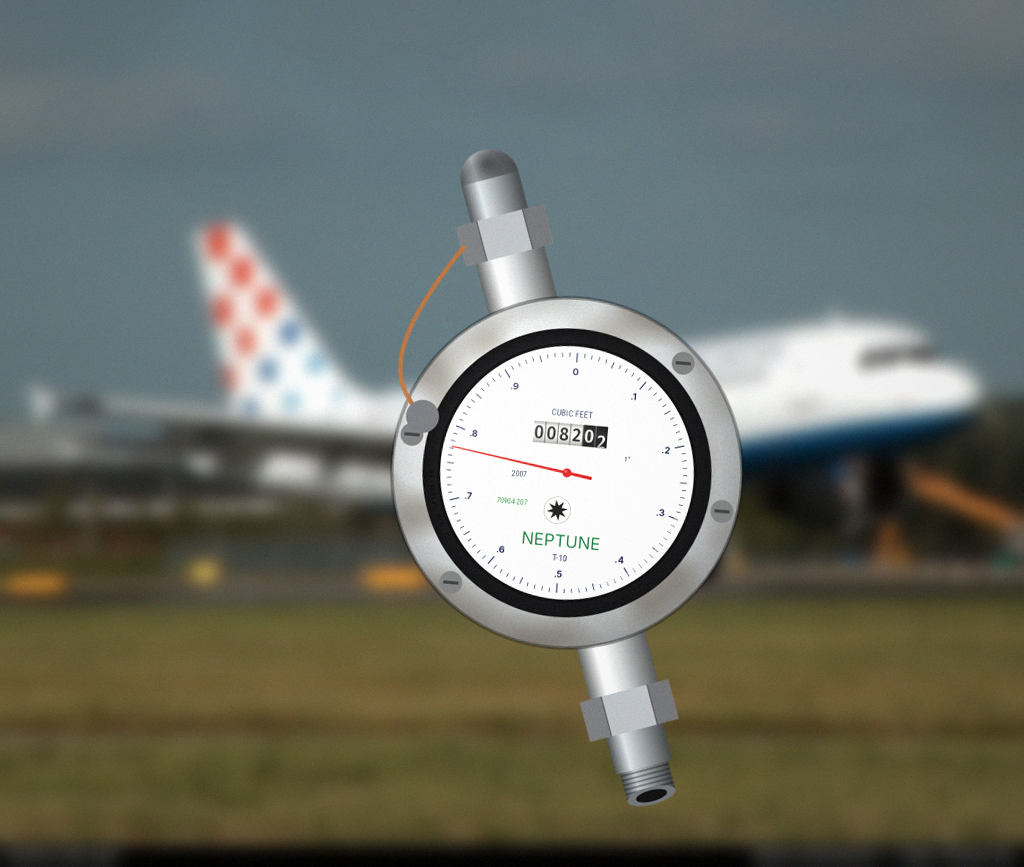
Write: 8201.77 ft³
